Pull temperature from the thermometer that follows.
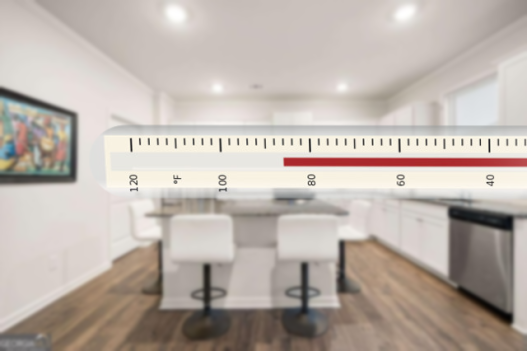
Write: 86 °F
